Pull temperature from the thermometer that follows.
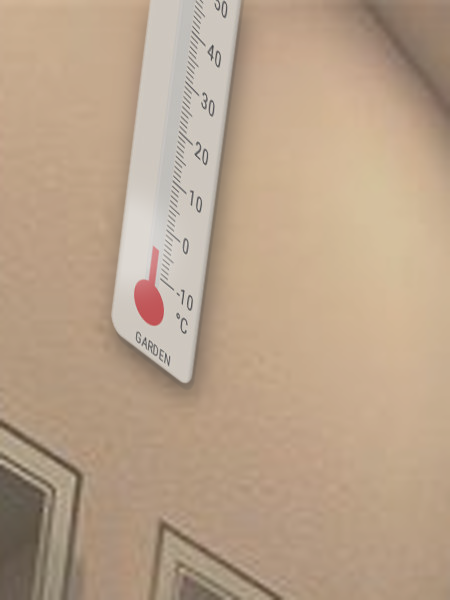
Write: -5 °C
